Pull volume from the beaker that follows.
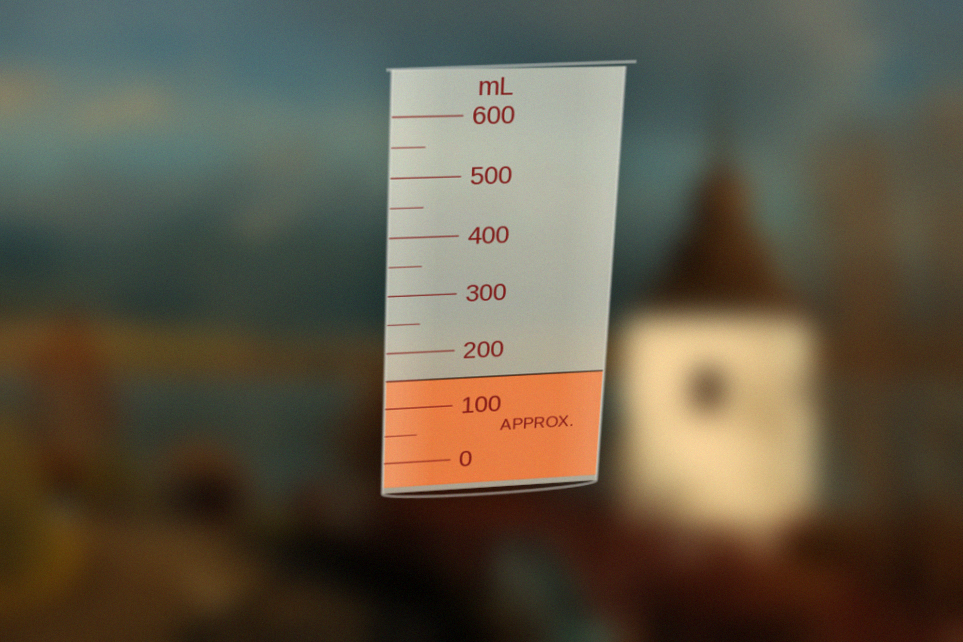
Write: 150 mL
